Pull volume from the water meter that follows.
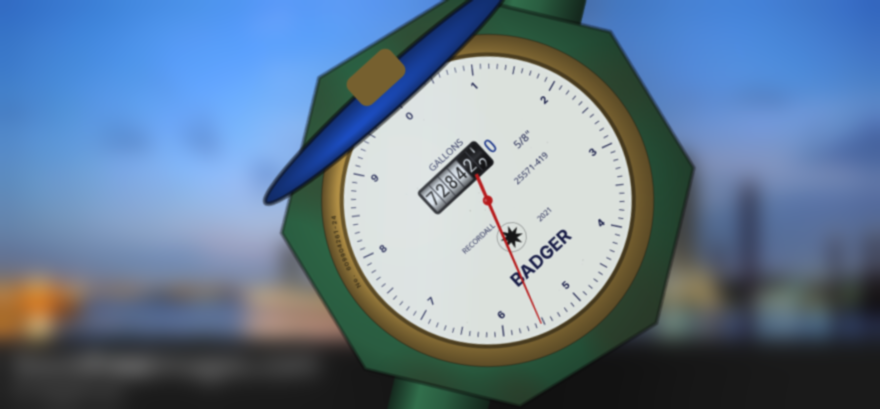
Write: 7284215.5 gal
